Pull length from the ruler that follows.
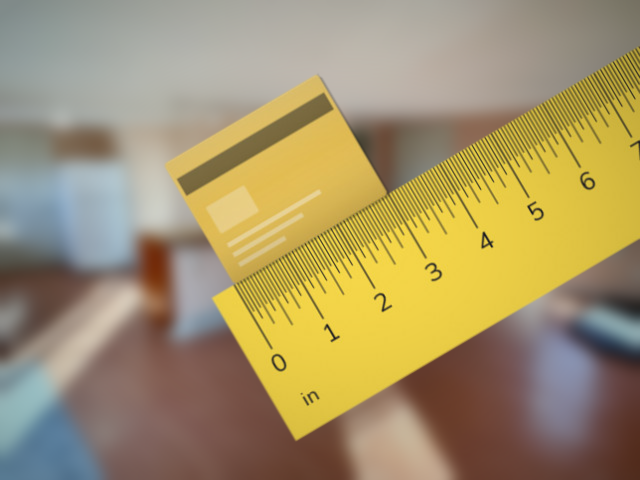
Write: 3 in
